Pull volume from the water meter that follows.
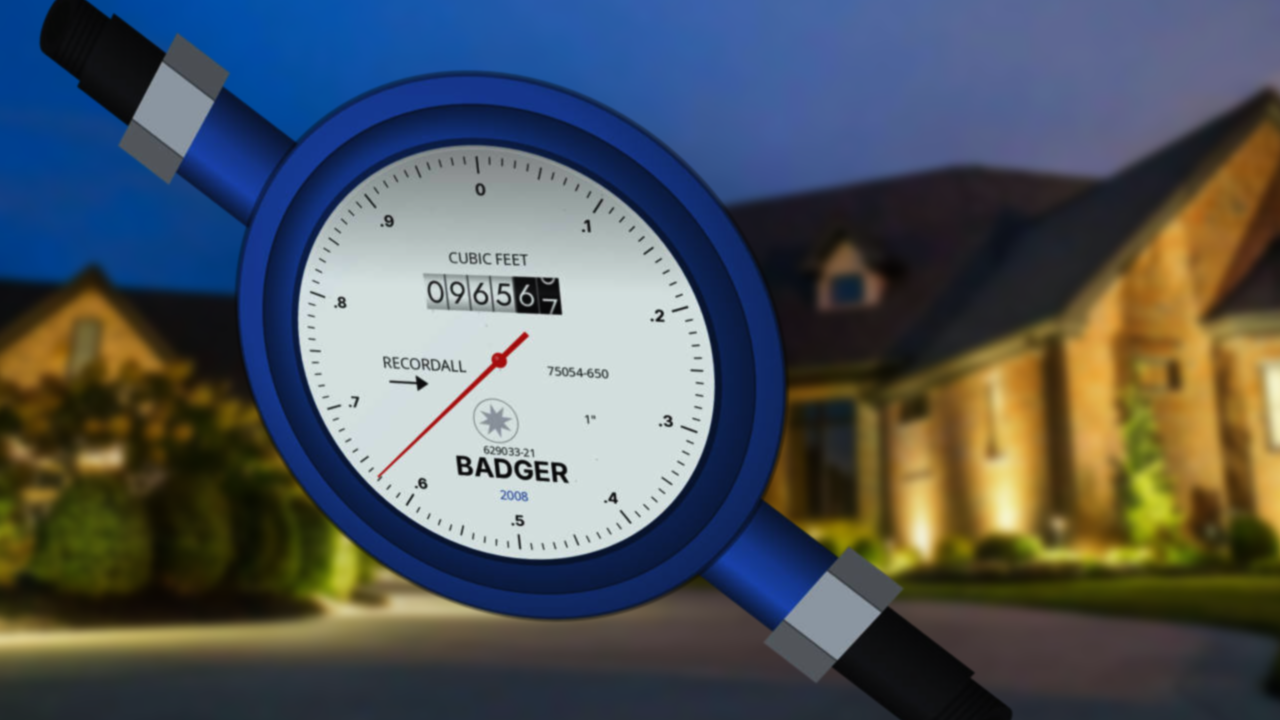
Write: 96566.63 ft³
